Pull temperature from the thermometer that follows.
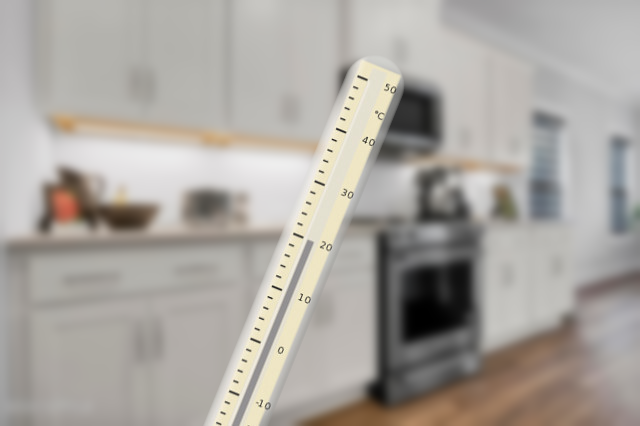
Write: 20 °C
